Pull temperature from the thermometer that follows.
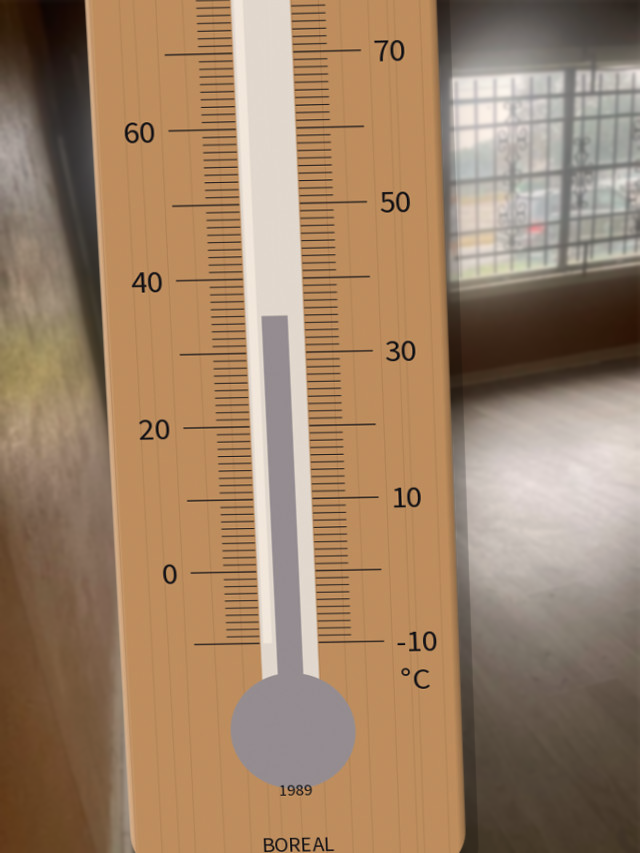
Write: 35 °C
